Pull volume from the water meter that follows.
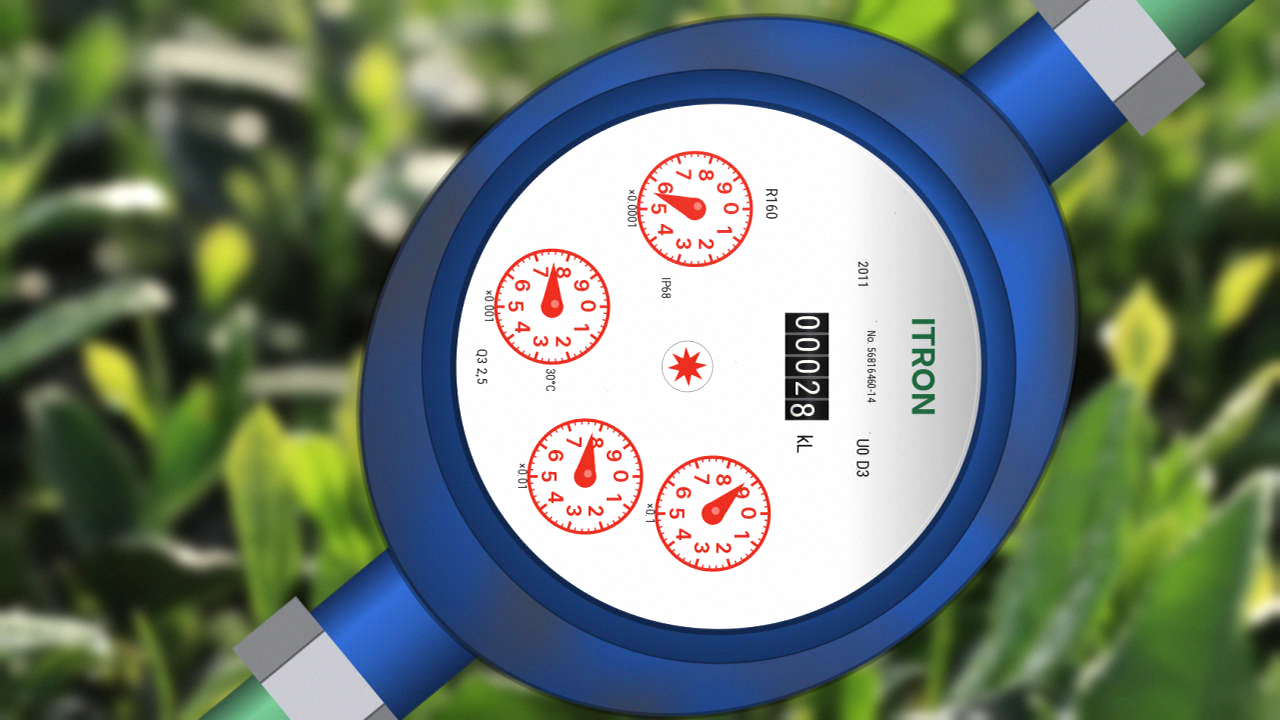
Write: 27.8775 kL
